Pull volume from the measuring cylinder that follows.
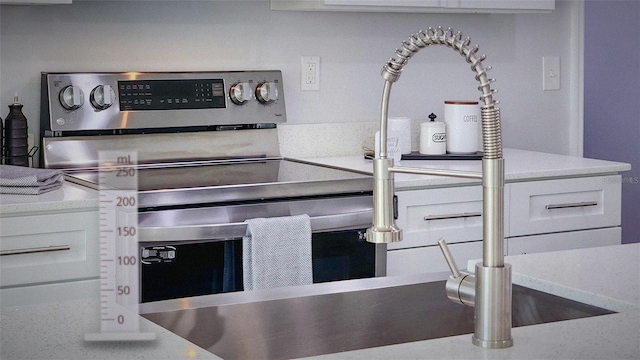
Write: 220 mL
